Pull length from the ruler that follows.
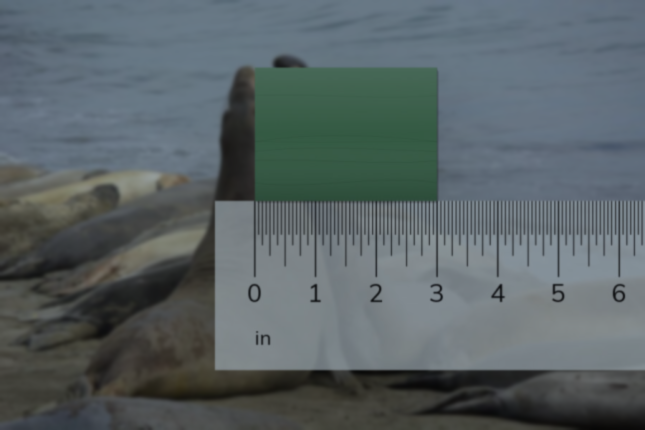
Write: 3 in
